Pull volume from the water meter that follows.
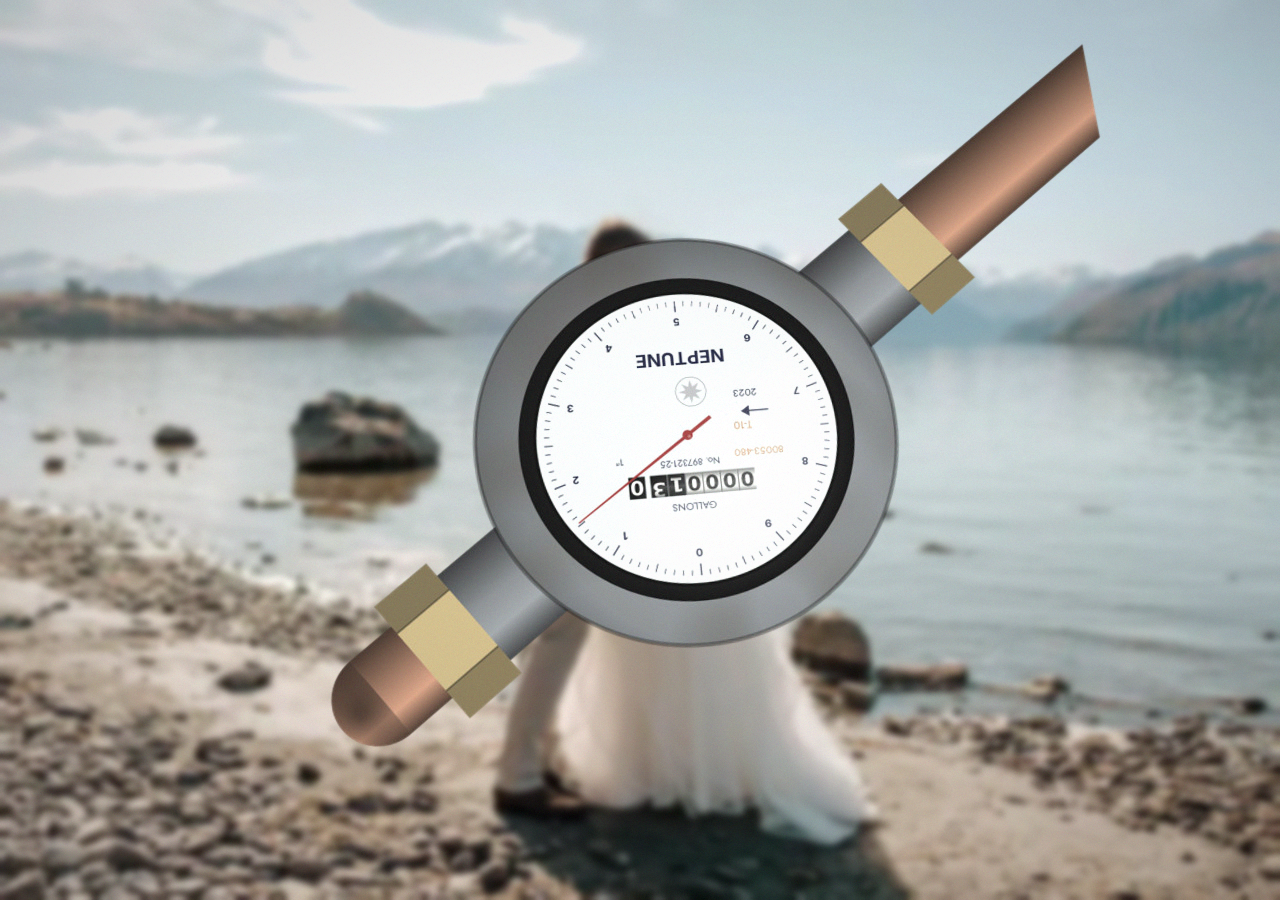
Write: 131.5 gal
